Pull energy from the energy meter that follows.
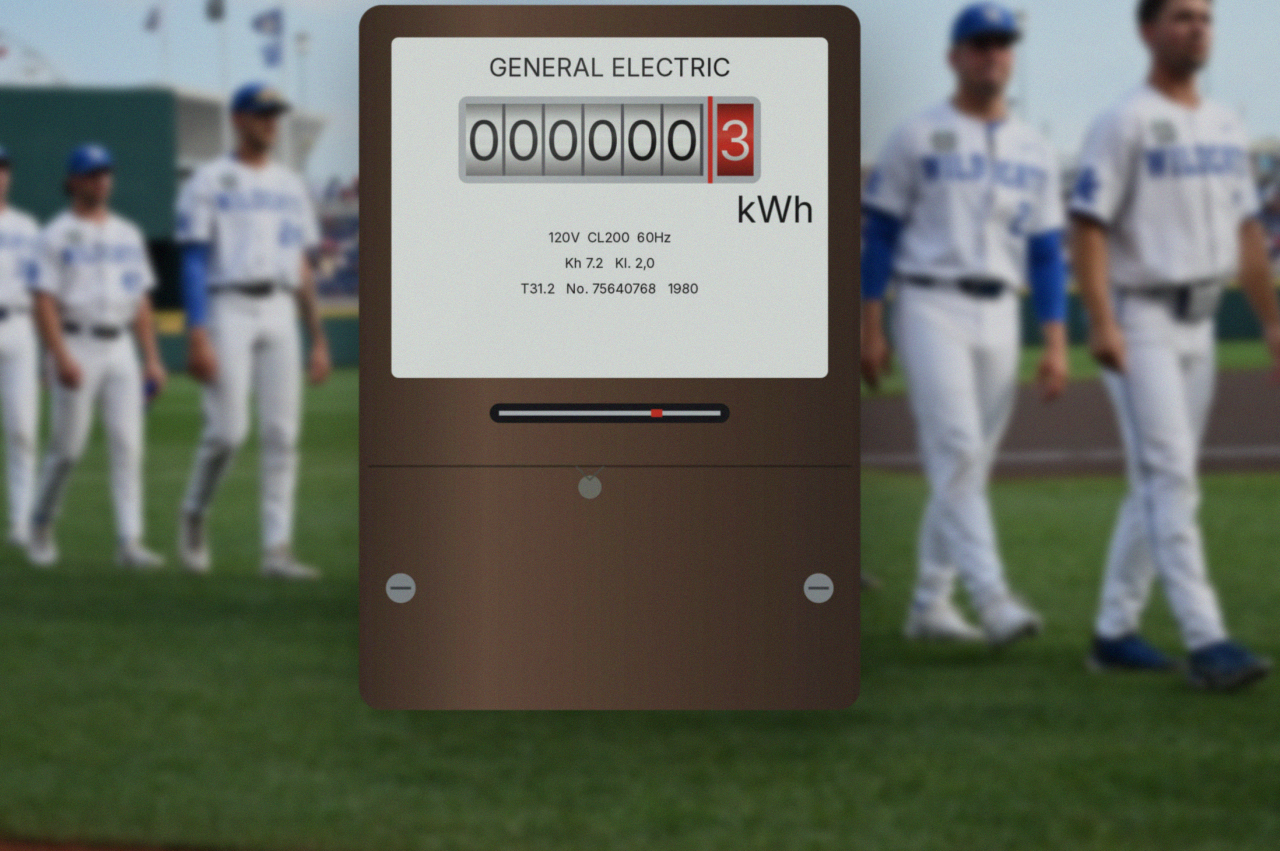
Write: 0.3 kWh
